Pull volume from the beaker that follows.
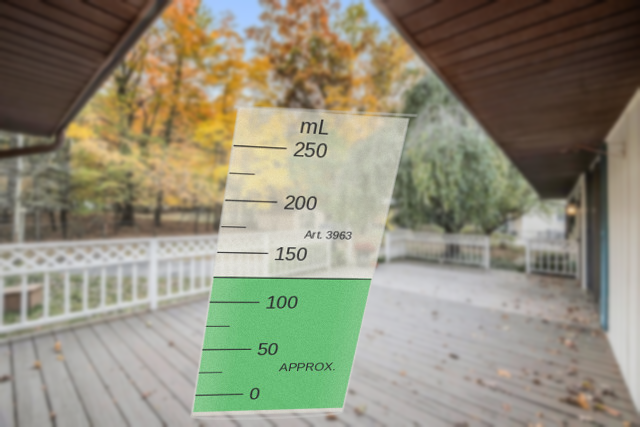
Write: 125 mL
